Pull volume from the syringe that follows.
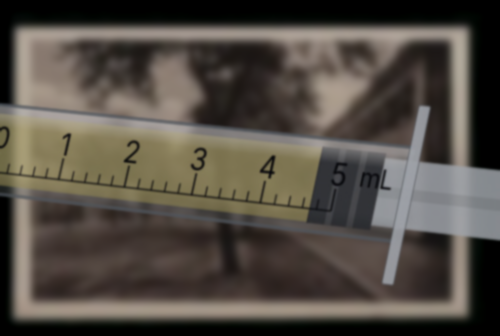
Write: 4.7 mL
